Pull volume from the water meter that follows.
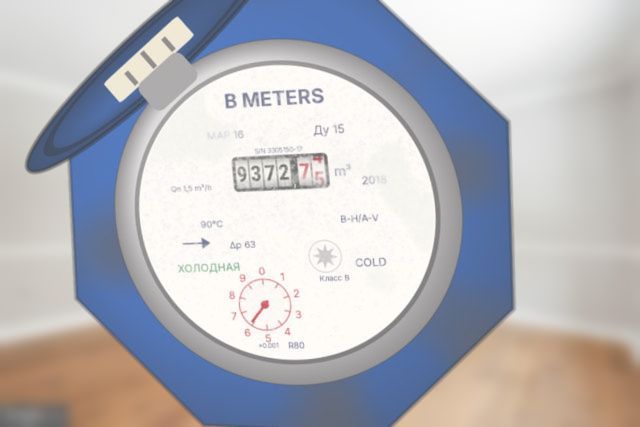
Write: 9372.746 m³
